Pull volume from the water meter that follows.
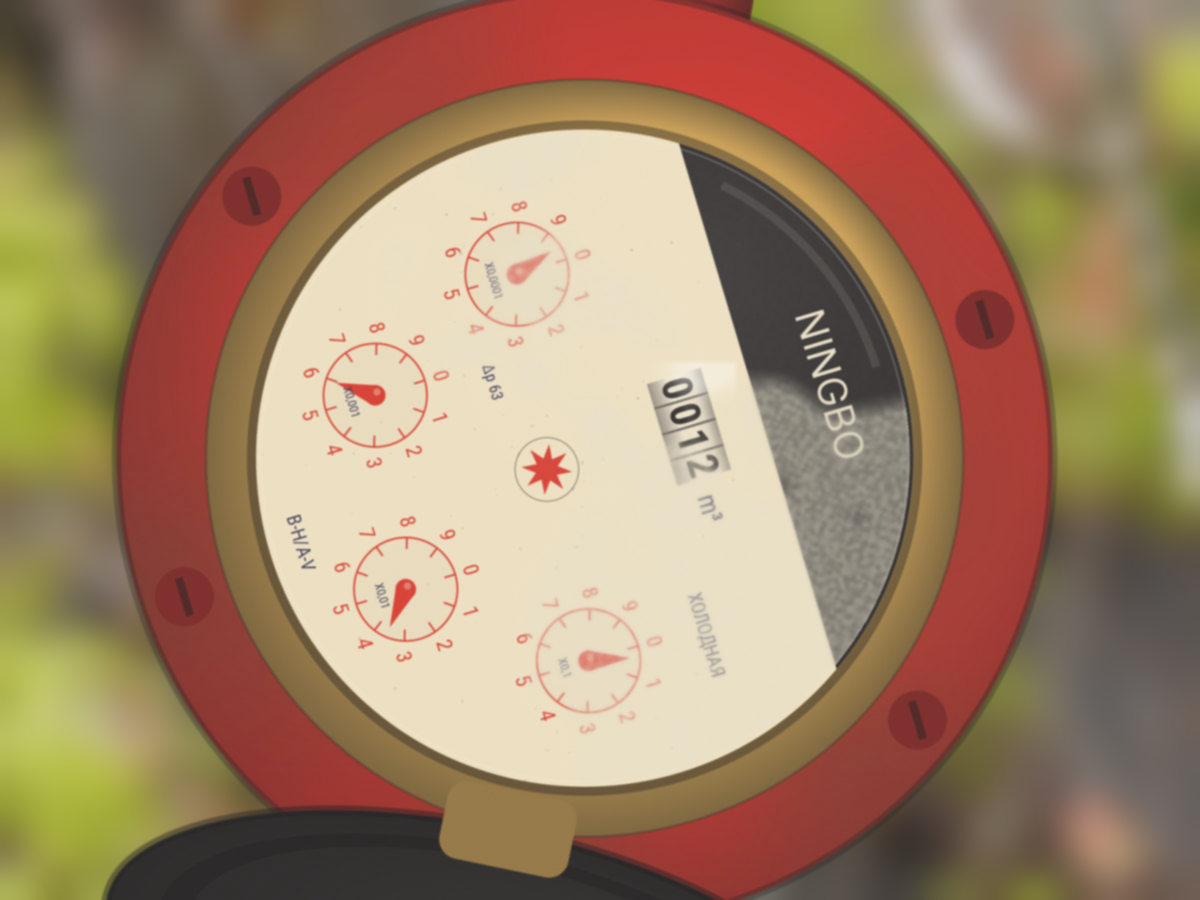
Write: 12.0359 m³
